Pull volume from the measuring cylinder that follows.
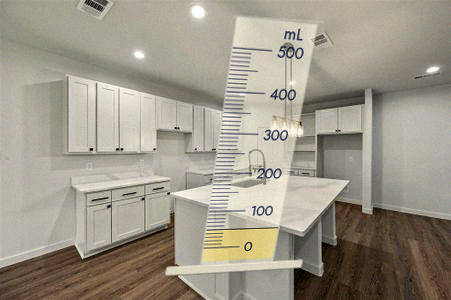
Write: 50 mL
